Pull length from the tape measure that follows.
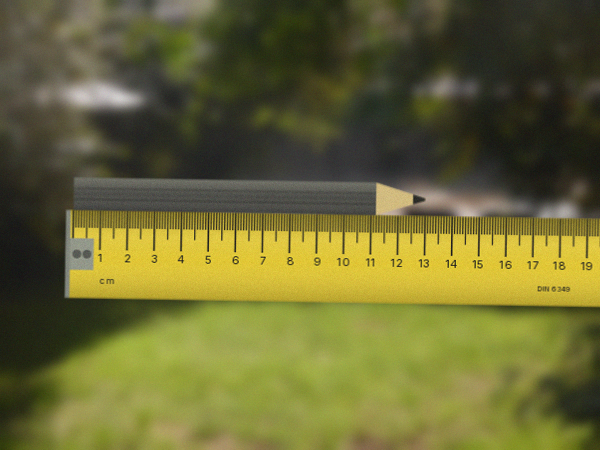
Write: 13 cm
